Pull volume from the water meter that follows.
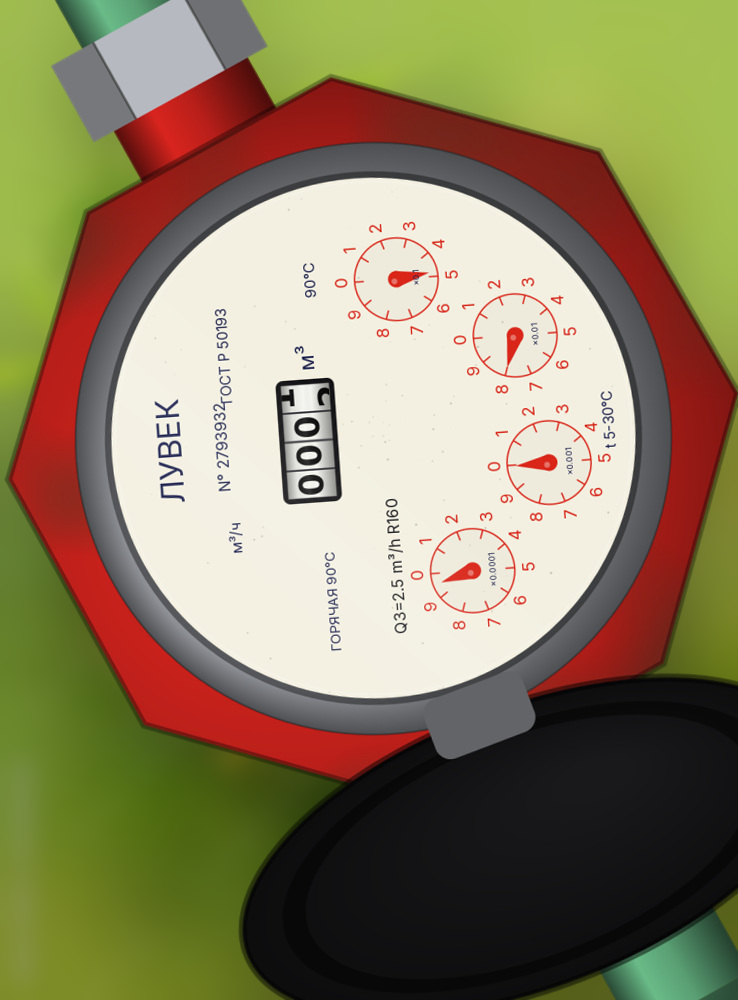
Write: 1.4799 m³
